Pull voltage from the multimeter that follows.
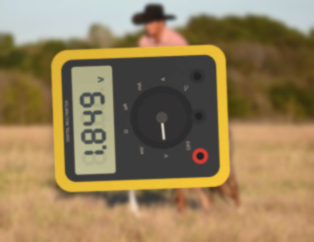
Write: 1.849 V
